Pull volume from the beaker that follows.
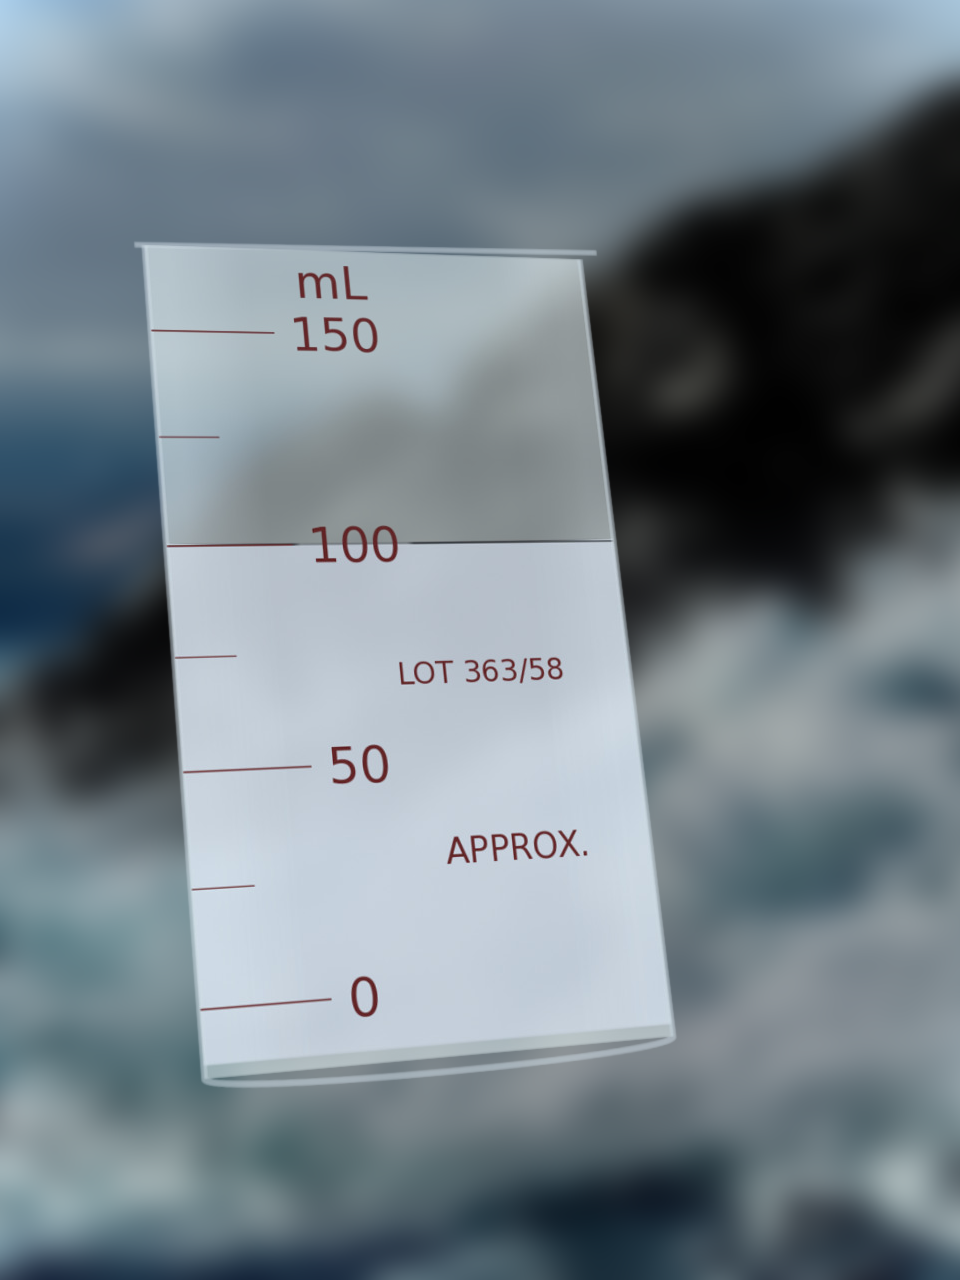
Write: 100 mL
